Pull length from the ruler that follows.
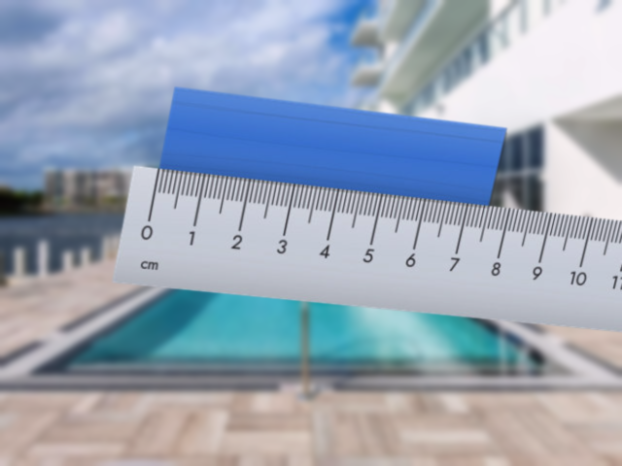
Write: 7.5 cm
